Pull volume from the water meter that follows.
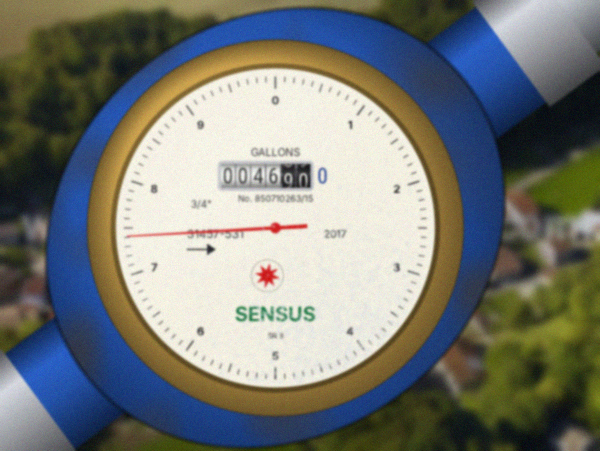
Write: 46897.4 gal
